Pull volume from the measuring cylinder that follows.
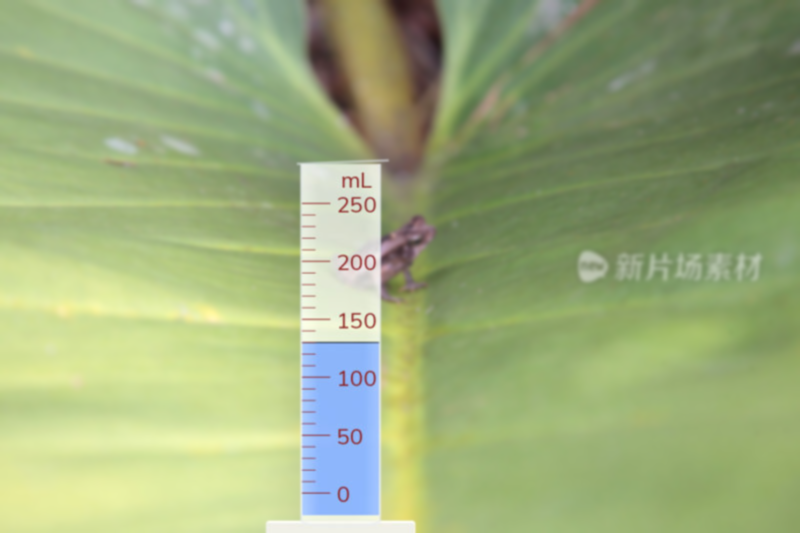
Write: 130 mL
